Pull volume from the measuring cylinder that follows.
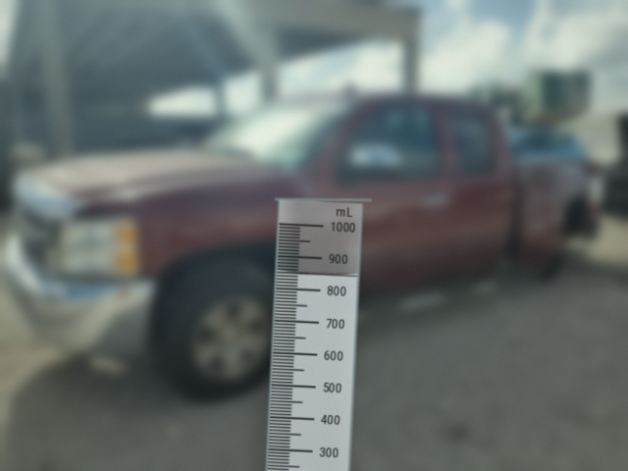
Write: 850 mL
